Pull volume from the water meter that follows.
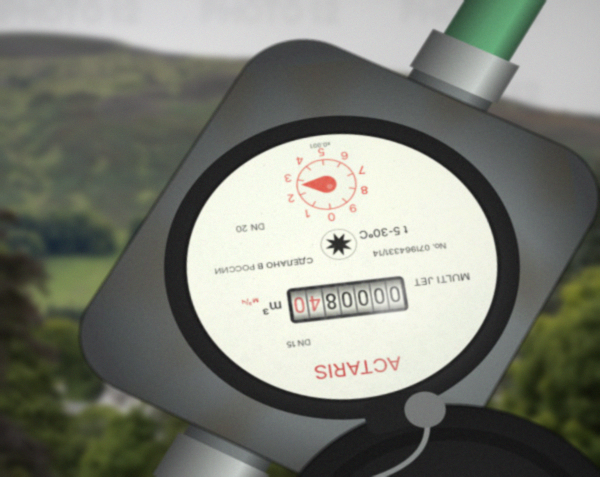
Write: 8.402 m³
